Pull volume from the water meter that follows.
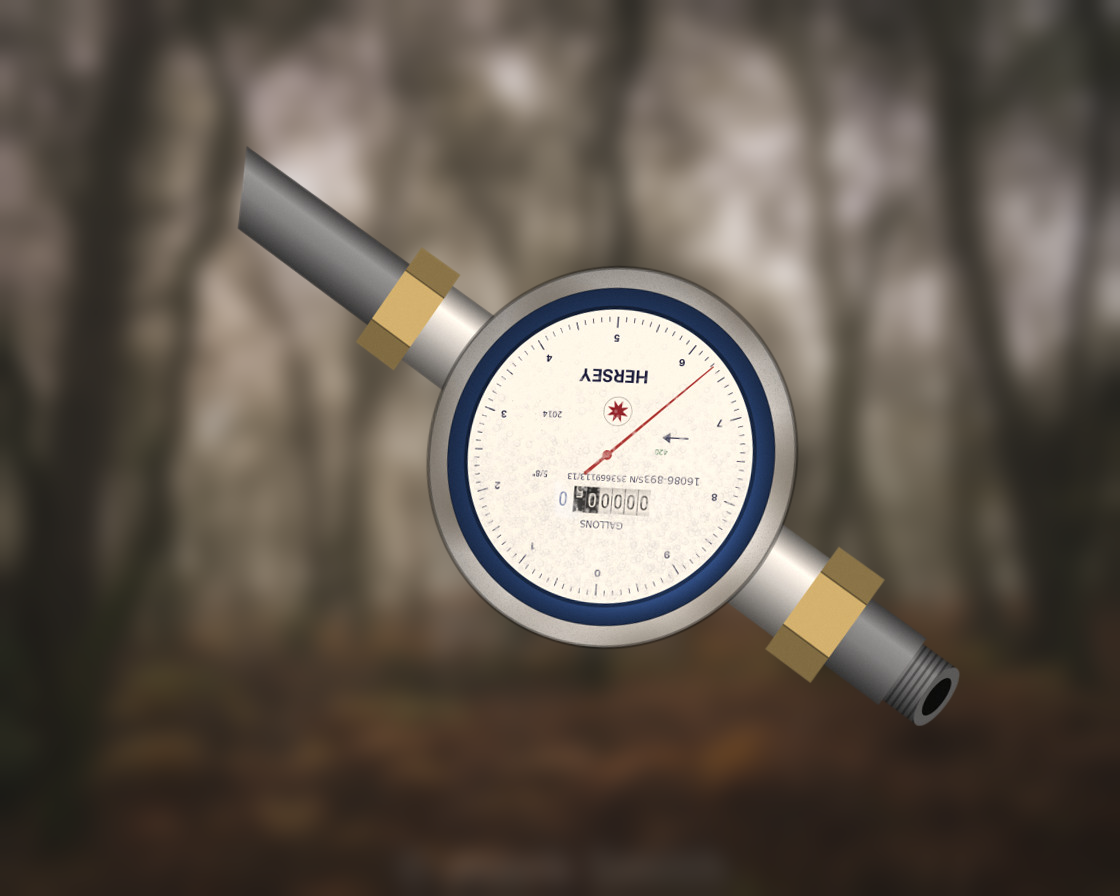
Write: 46.3 gal
